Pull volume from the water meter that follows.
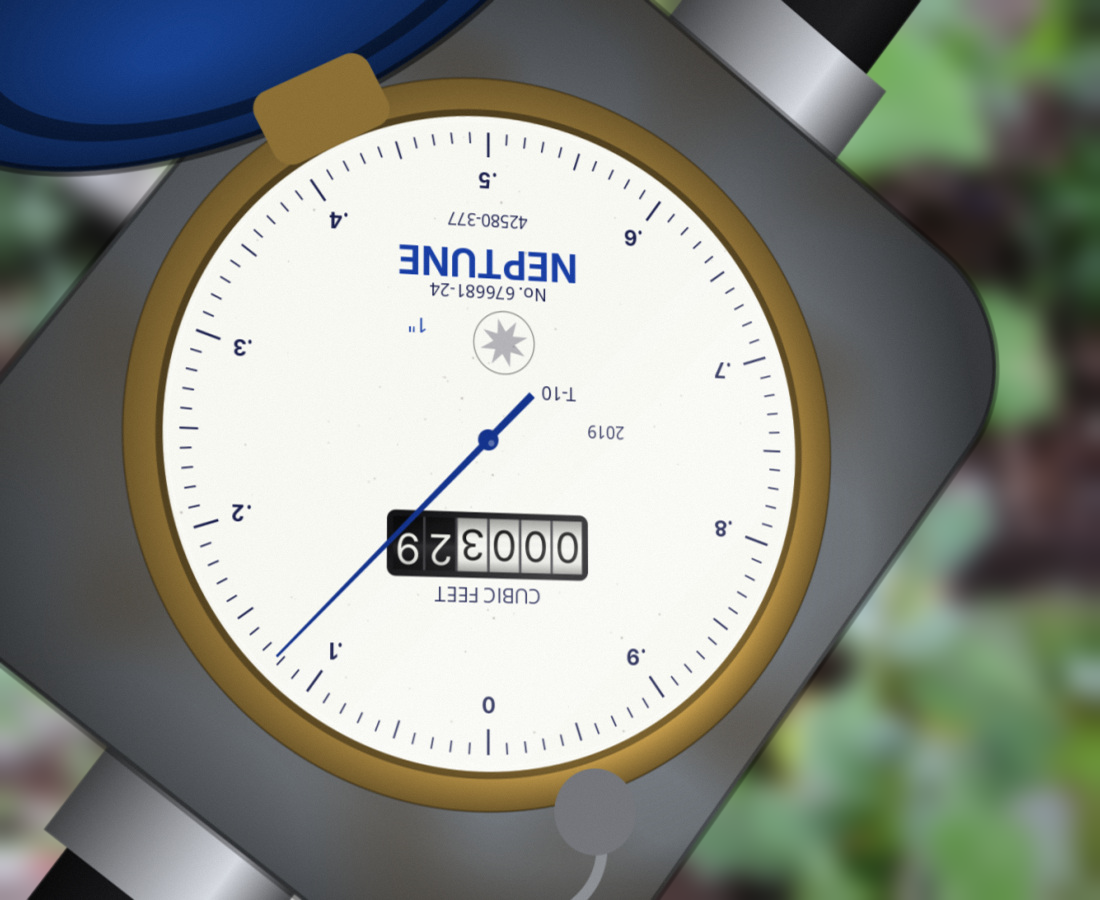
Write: 329.12 ft³
